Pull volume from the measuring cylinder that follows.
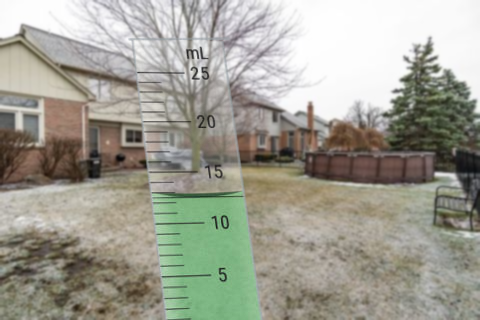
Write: 12.5 mL
